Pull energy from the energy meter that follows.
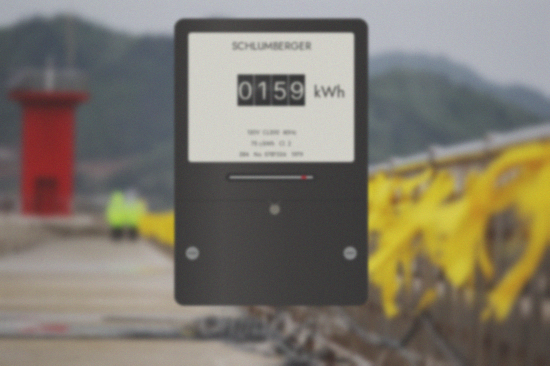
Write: 159 kWh
